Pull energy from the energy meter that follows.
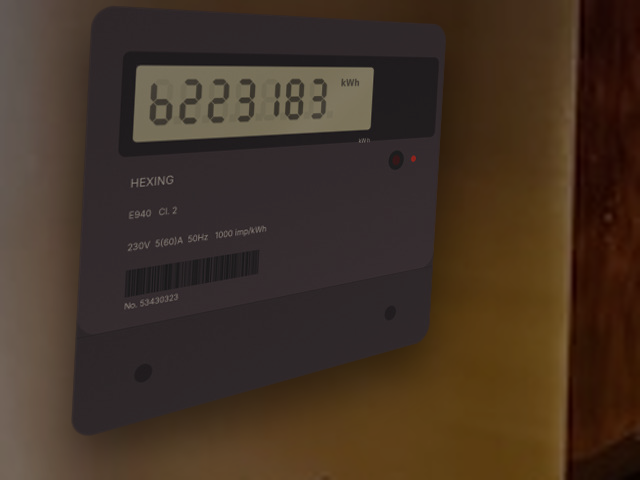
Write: 6223183 kWh
